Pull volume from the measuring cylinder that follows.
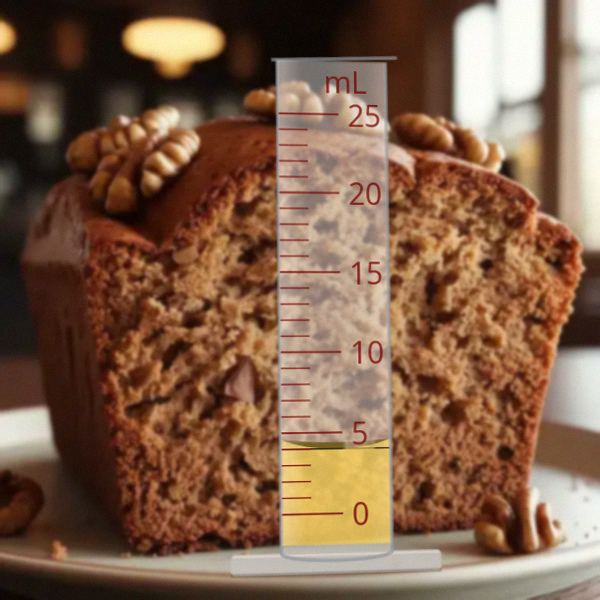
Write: 4 mL
